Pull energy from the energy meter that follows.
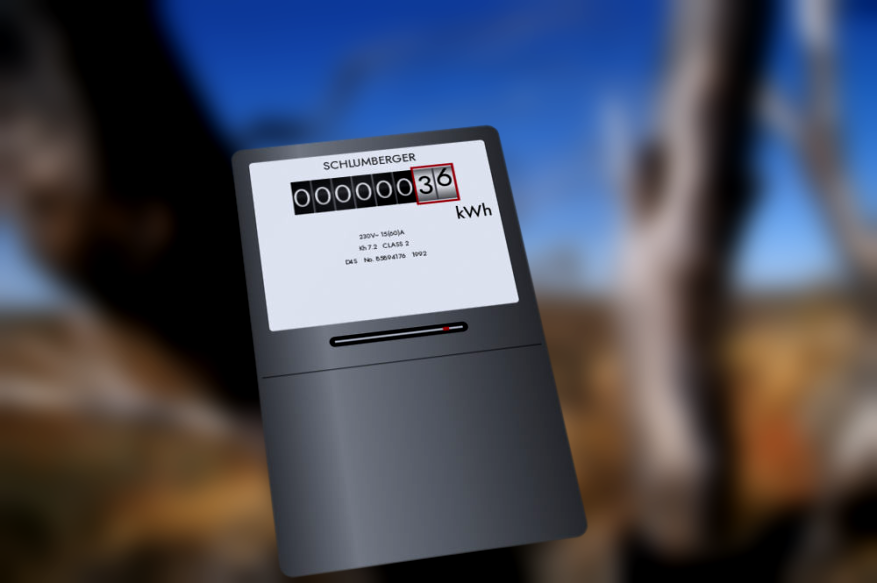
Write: 0.36 kWh
